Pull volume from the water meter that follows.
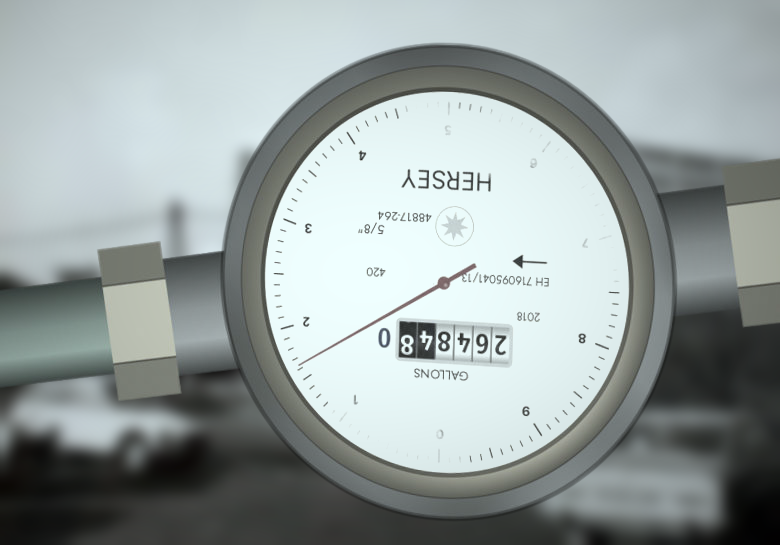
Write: 2648481.6 gal
